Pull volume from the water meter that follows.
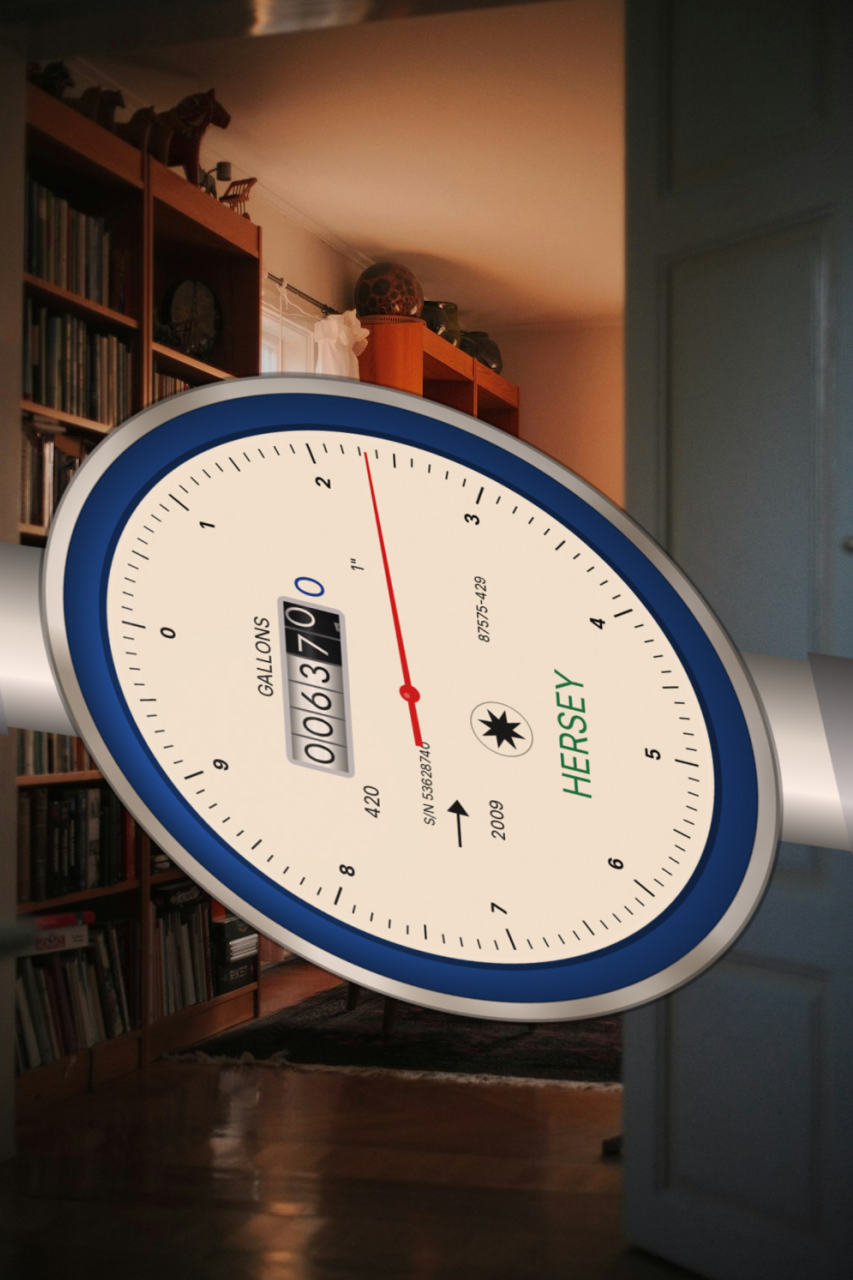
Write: 63702.3 gal
